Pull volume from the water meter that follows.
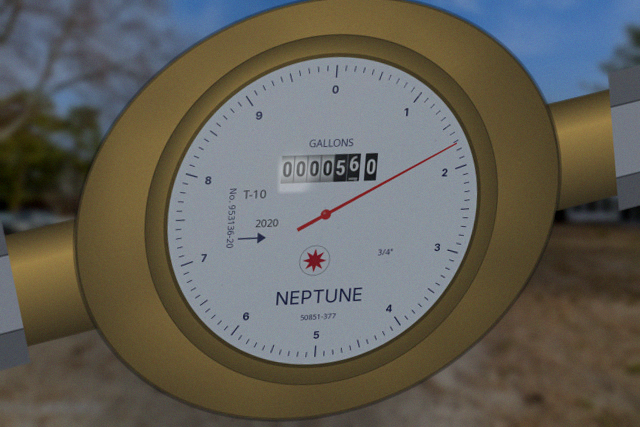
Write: 561.7 gal
